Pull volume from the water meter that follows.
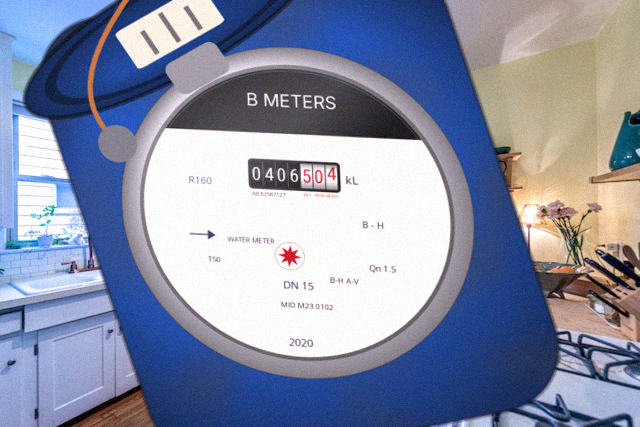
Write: 406.504 kL
